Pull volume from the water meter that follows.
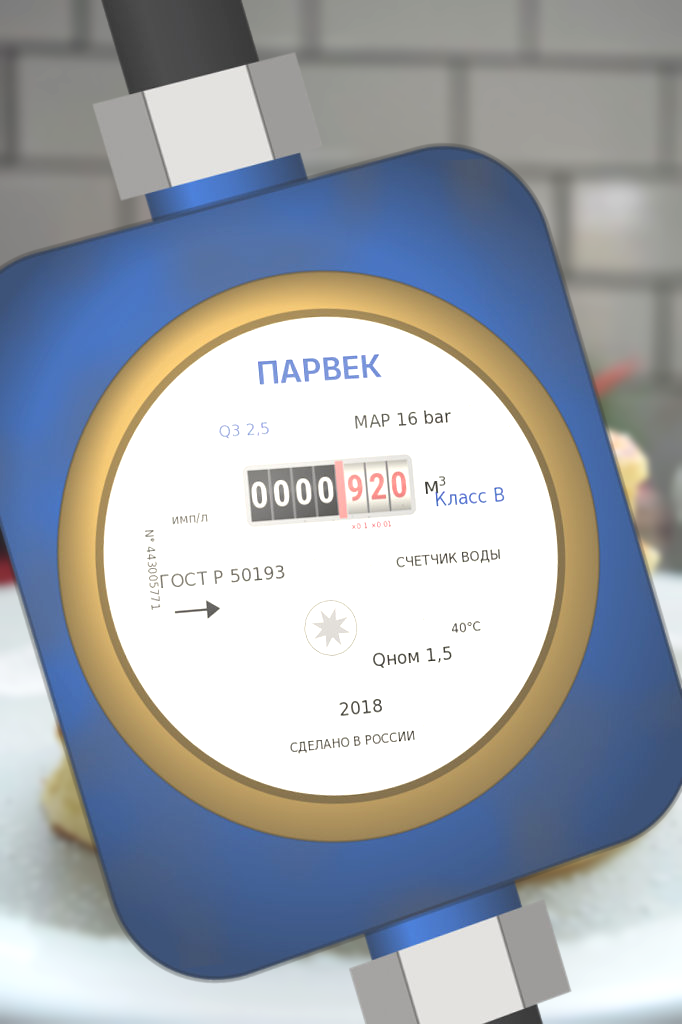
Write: 0.920 m³
